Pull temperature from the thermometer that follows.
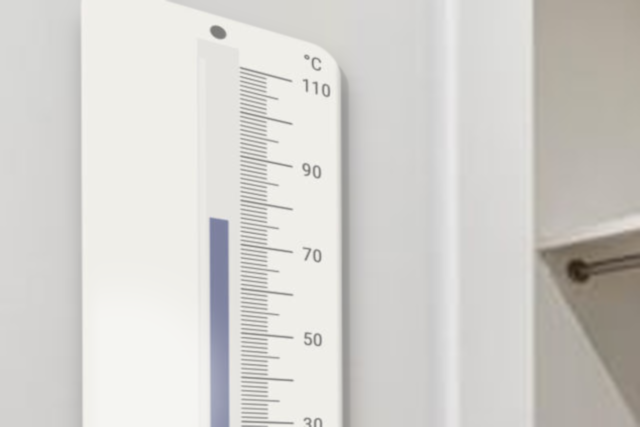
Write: 75 °C
